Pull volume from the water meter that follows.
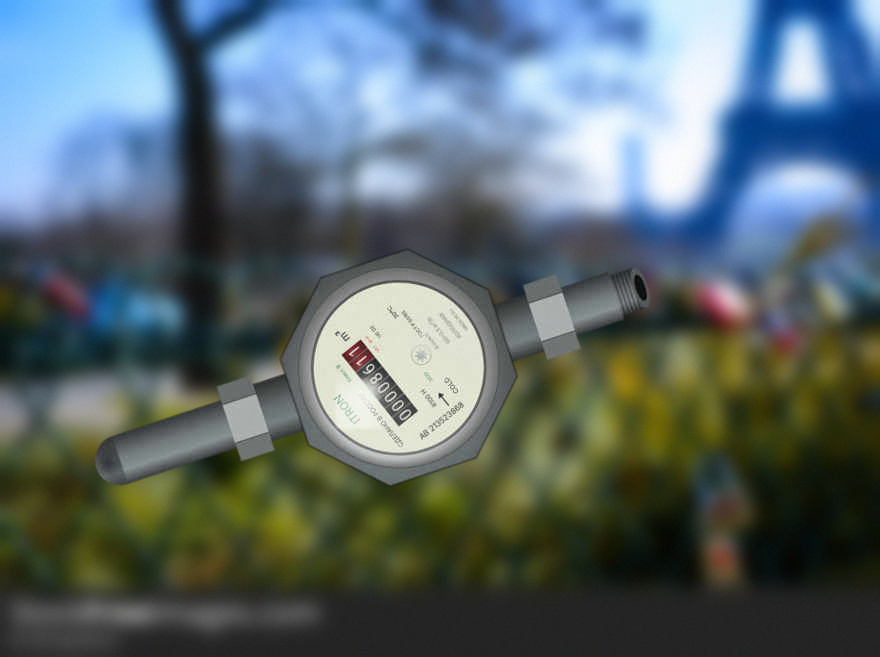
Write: 86.11 m³
